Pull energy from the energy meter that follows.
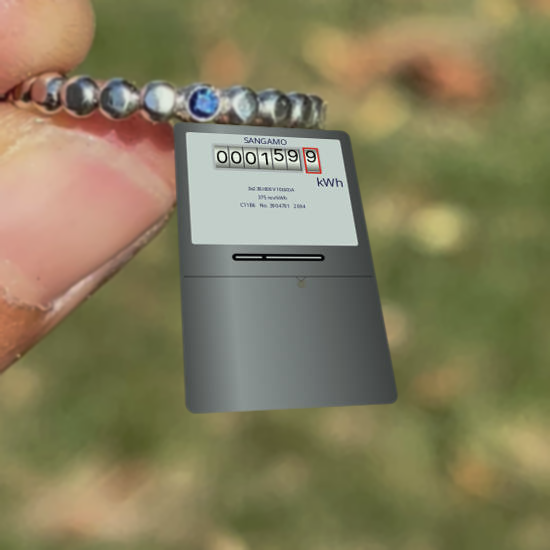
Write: 159.9 kWh
